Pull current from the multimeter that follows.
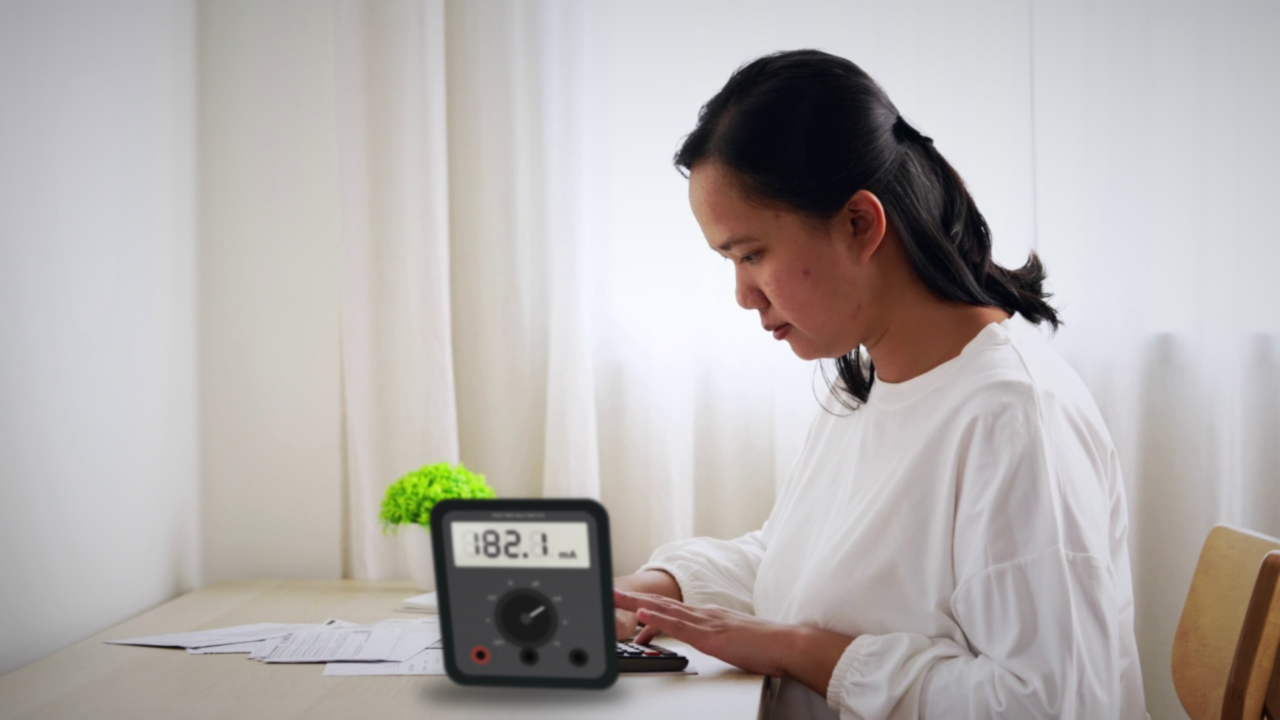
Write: 182.1 mA
